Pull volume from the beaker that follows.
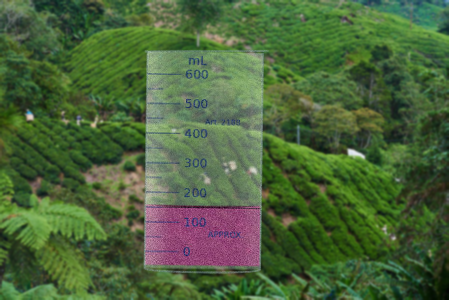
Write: 150 mL
